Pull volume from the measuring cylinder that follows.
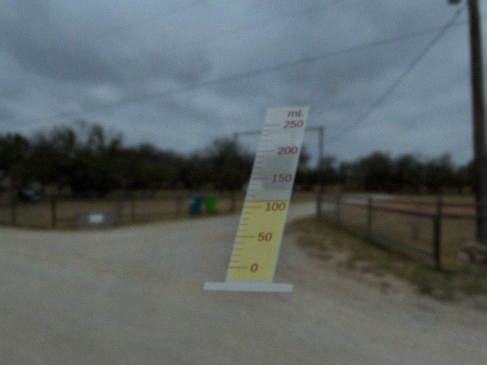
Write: 110 mL
